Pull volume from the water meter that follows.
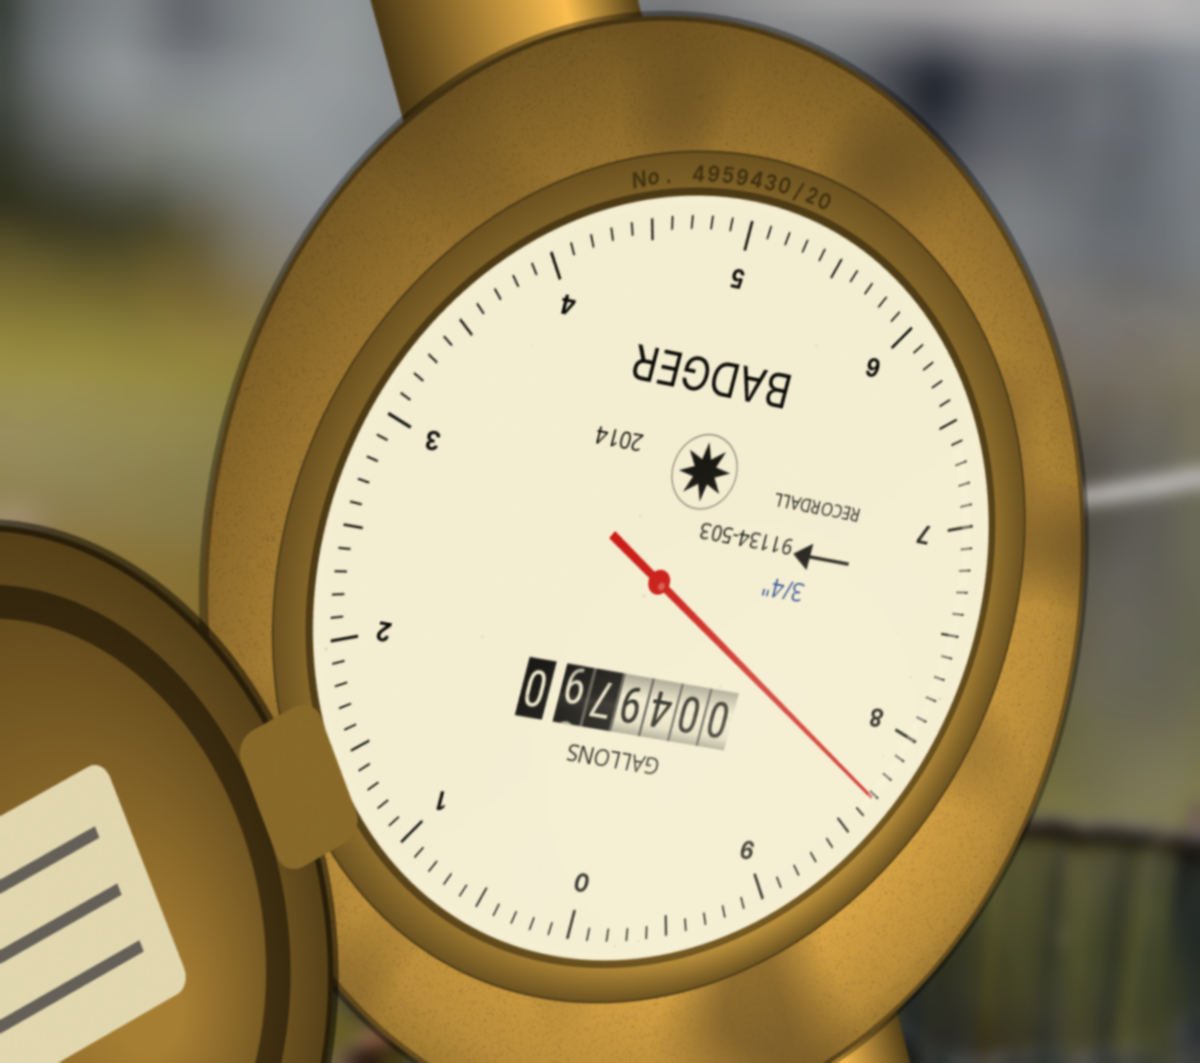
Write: 49788.3 gal
